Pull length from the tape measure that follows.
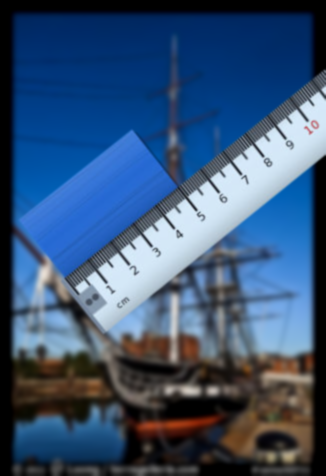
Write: 5 cm
